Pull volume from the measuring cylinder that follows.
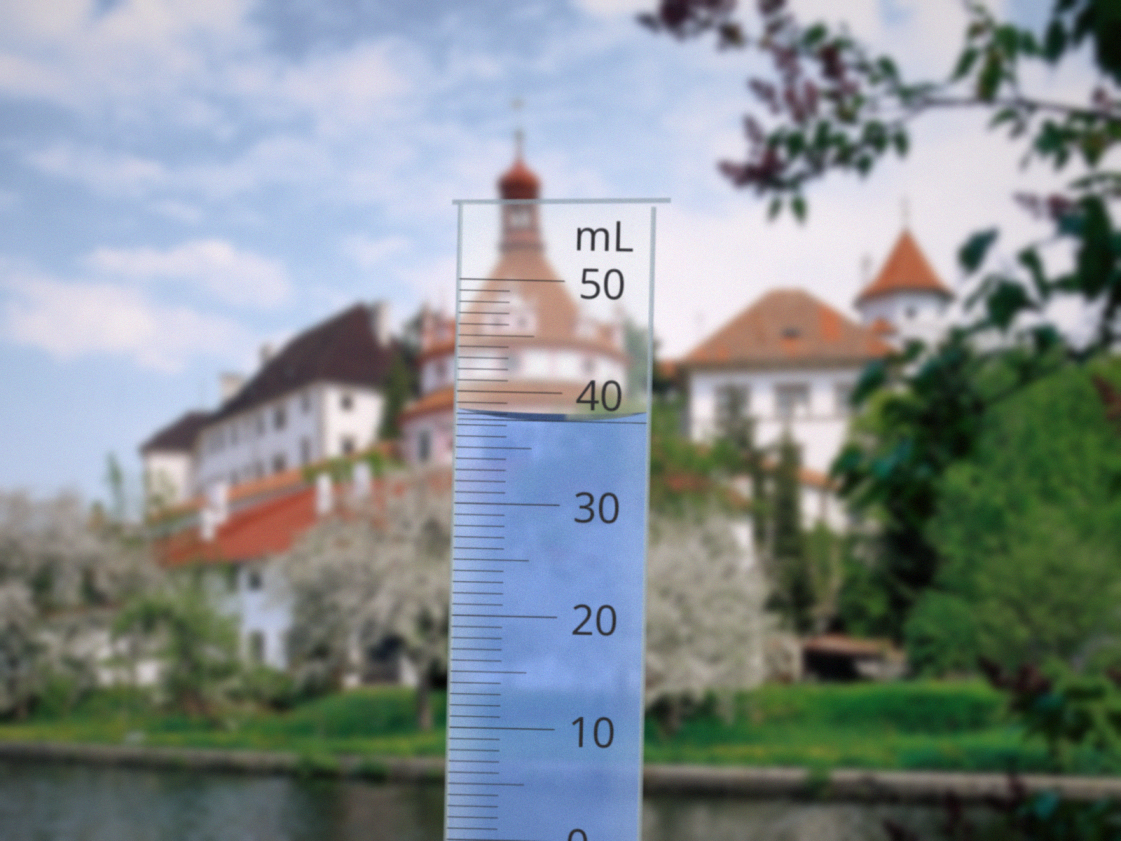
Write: 37.5 mL
